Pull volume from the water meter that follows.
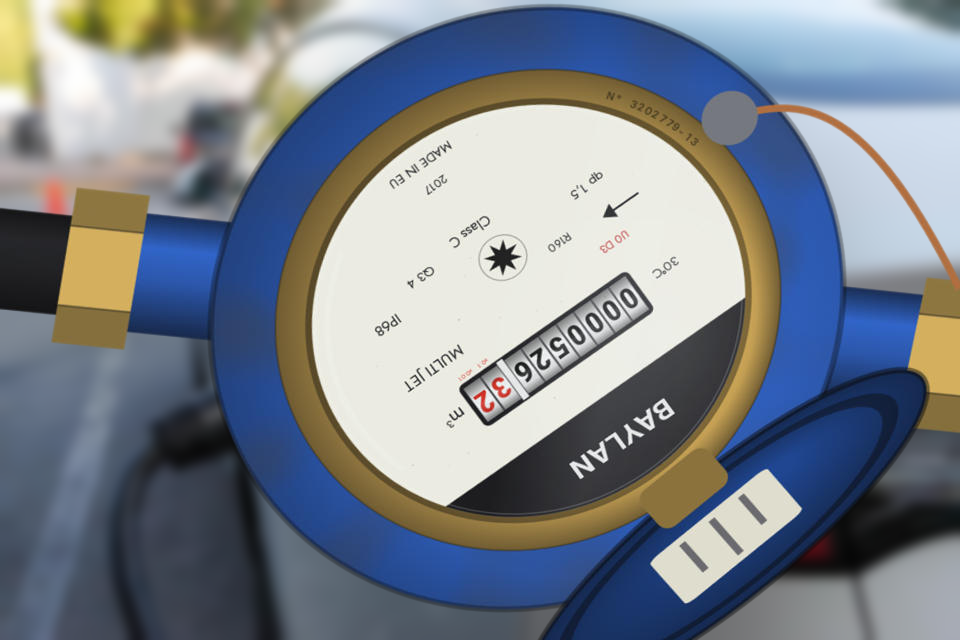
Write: 526.32 m³
